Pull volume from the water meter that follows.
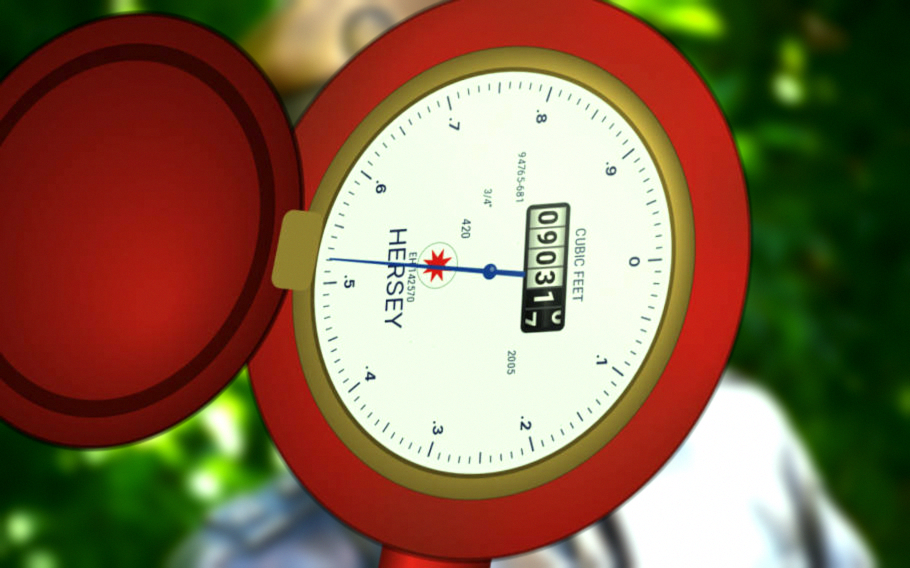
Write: 90316.52 ft³
